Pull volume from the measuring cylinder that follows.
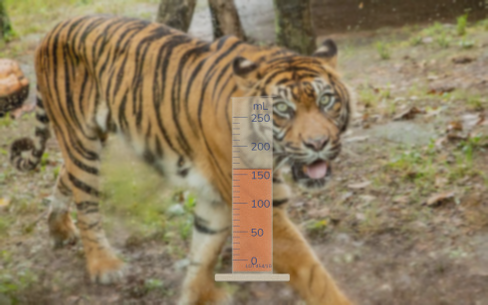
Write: 160 mL
